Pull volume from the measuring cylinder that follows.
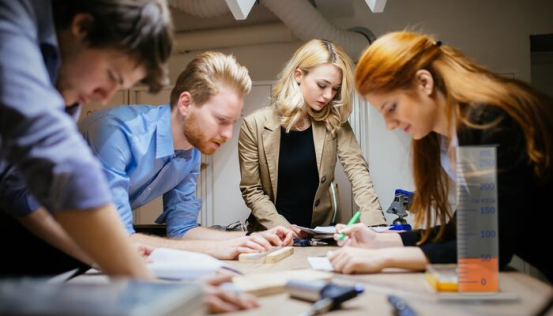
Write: 50 mL
